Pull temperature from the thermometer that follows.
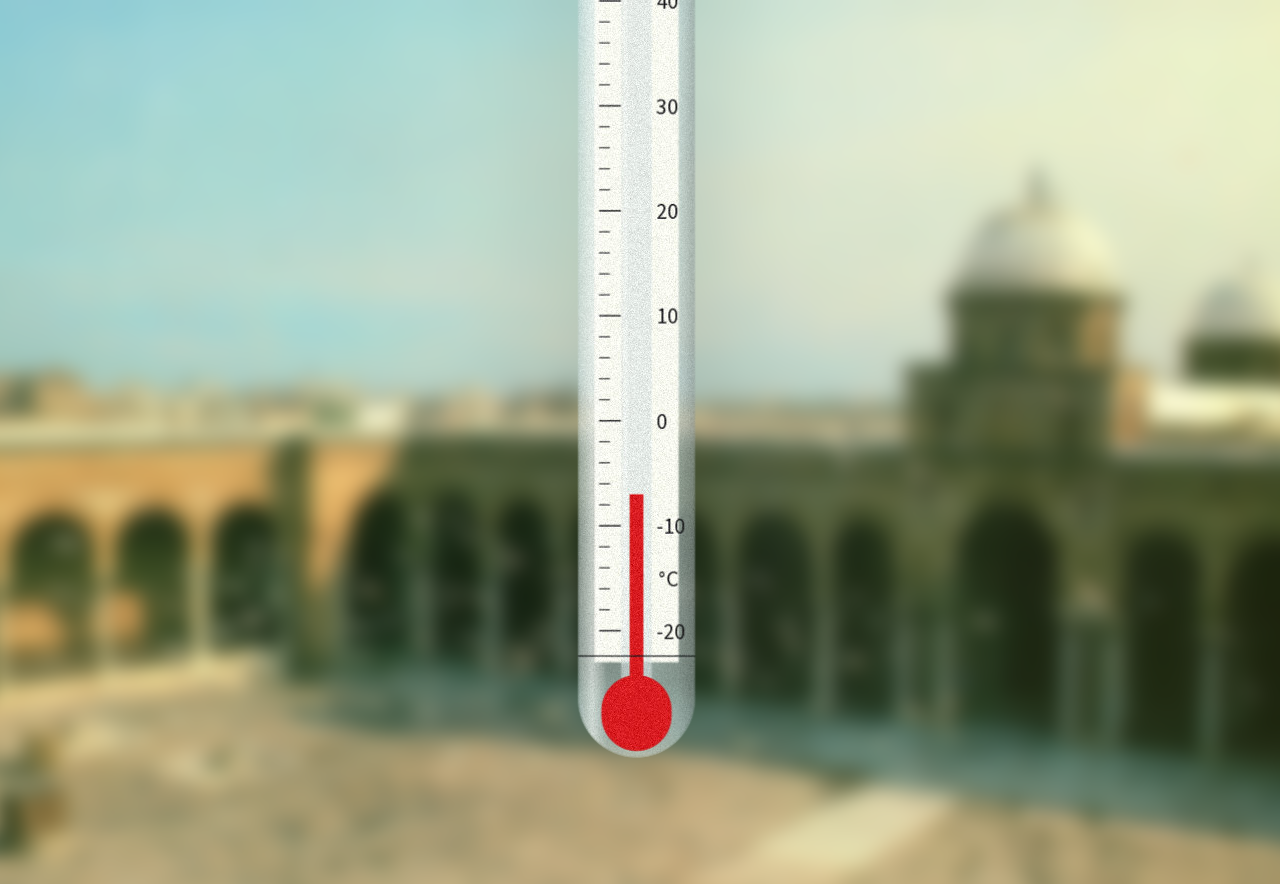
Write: -7 °C
